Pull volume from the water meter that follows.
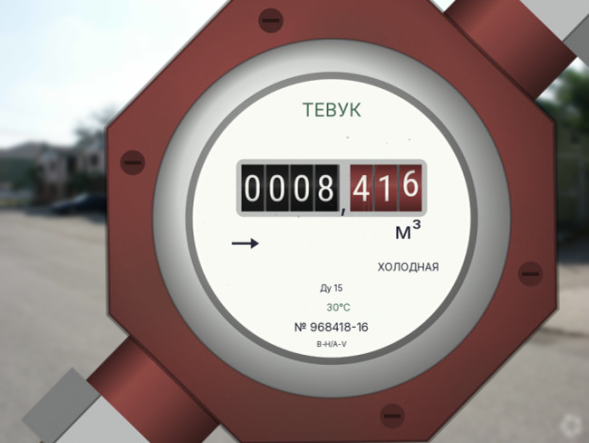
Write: 8.416 m³
